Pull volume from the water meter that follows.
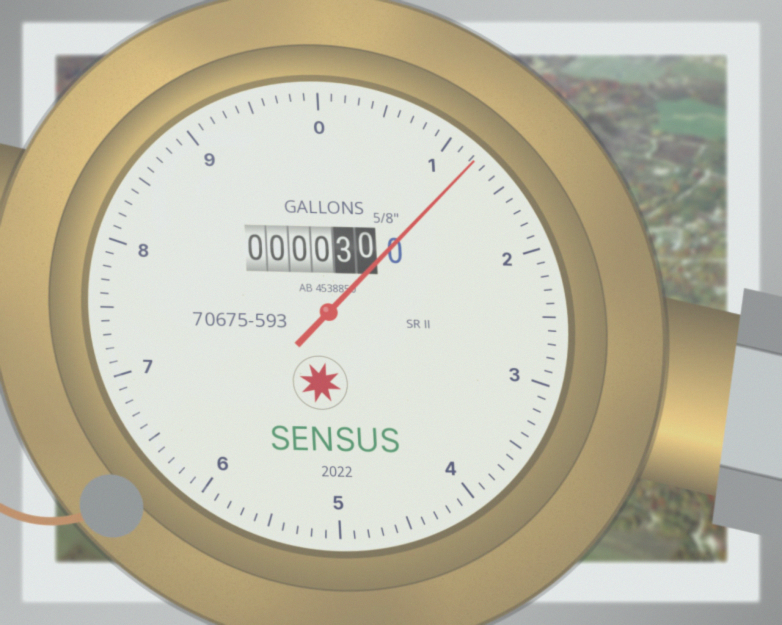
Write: 301.2 gal
